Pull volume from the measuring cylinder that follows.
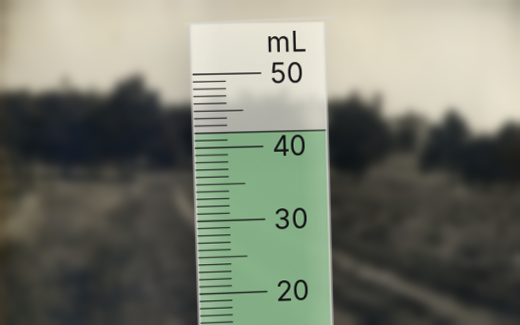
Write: 42 mL
